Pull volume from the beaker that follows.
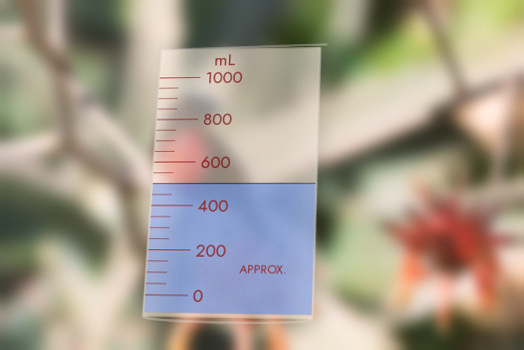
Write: 500 mL
